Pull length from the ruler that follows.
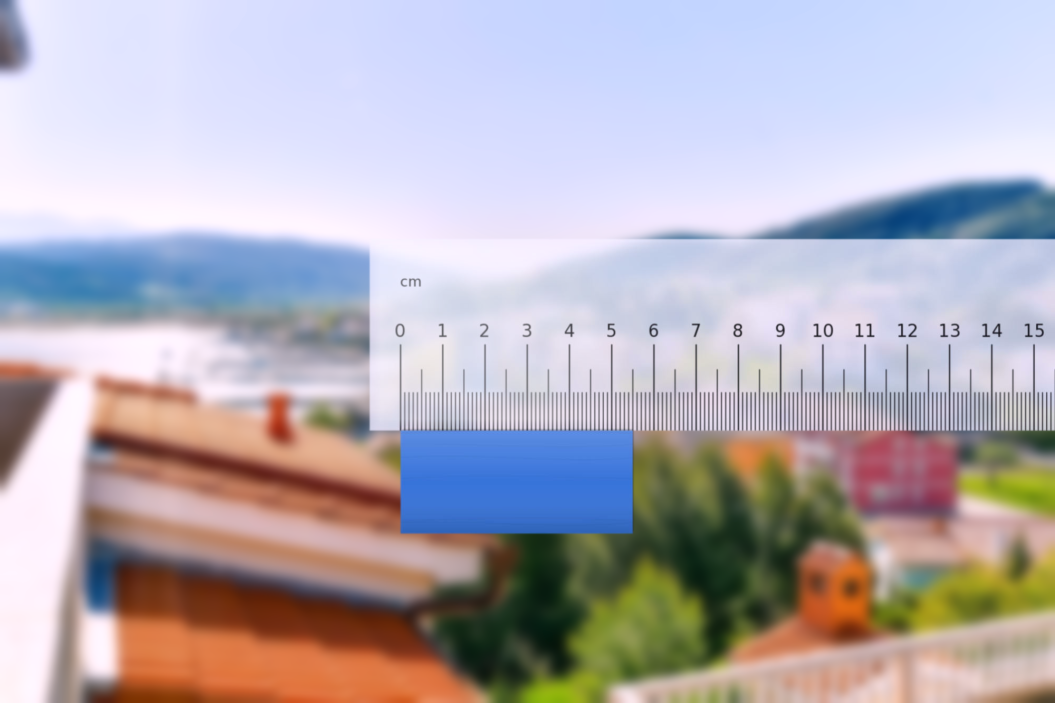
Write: 5.5 cm
